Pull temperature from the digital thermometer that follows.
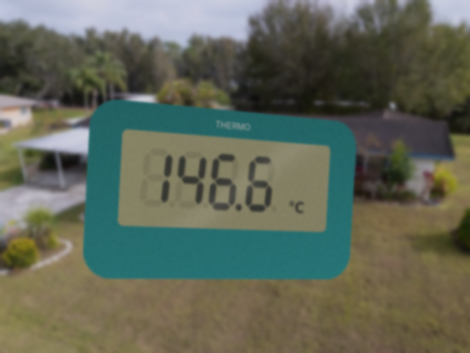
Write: 146.6 °C
